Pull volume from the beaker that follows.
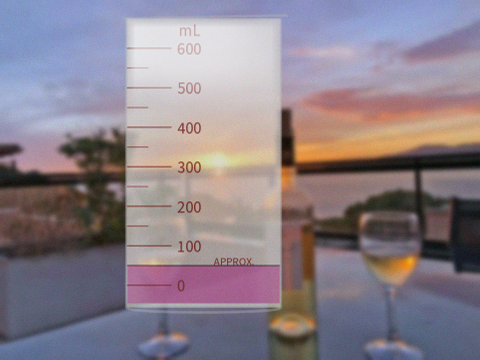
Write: 50 mL
